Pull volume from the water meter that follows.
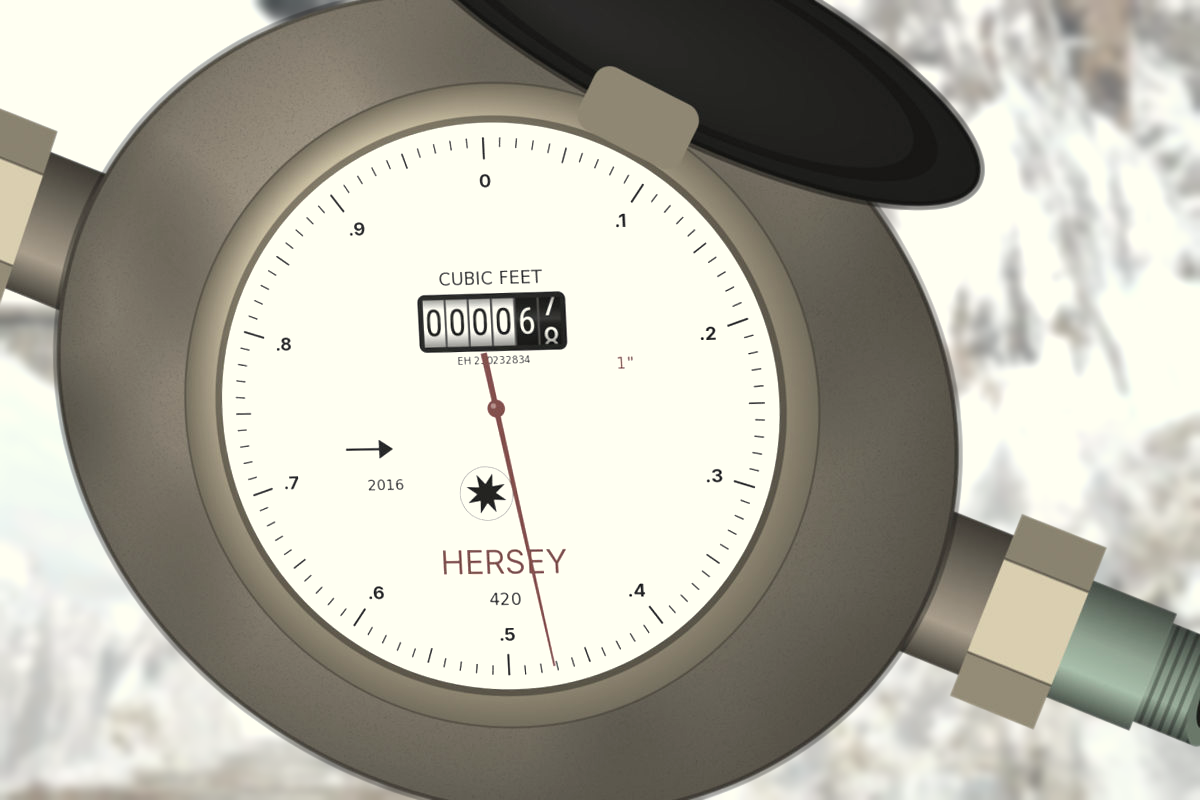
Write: 67.47 ft³
